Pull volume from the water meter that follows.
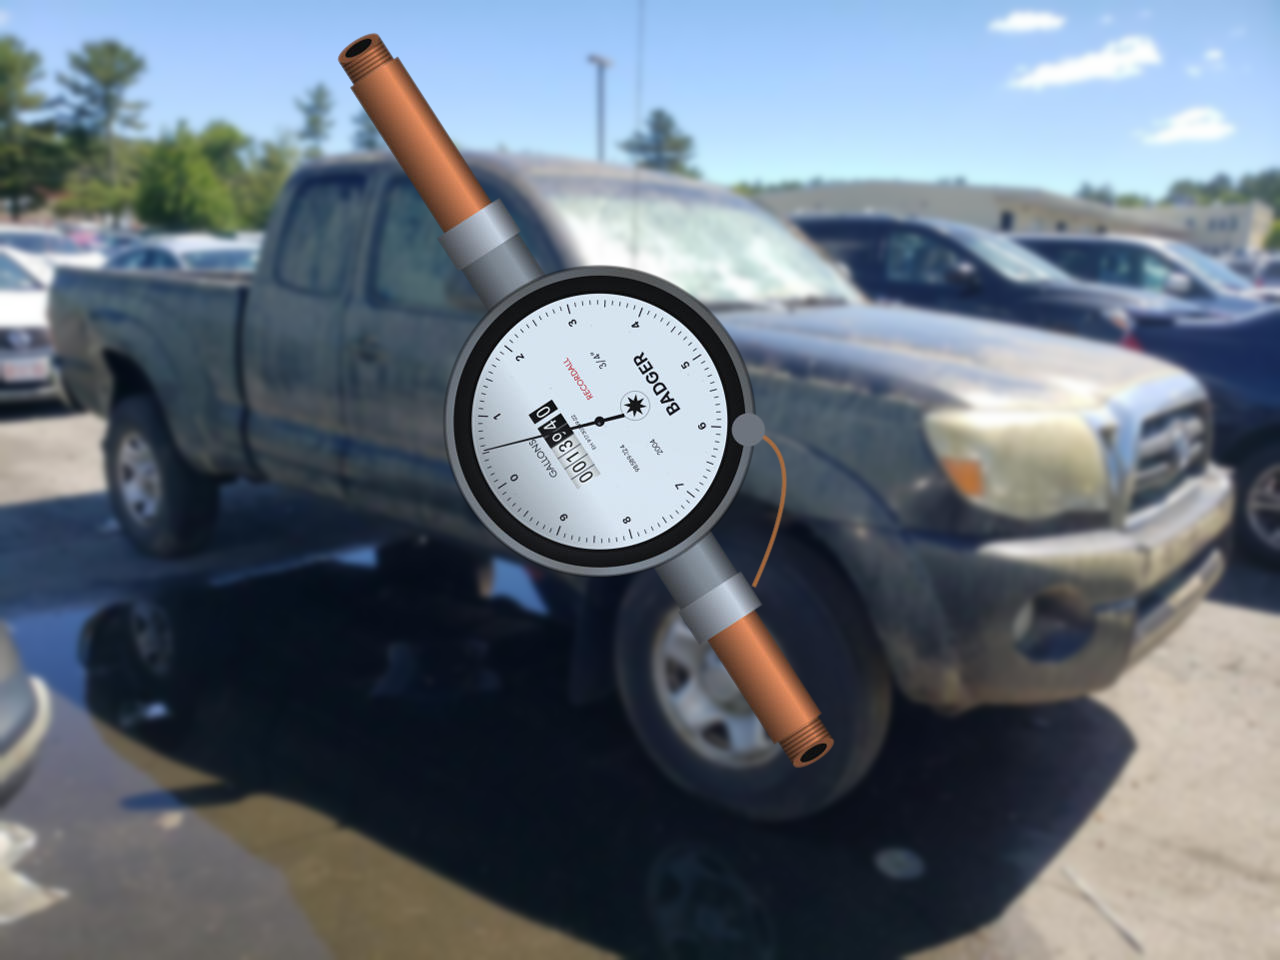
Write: 13940.5 gal
